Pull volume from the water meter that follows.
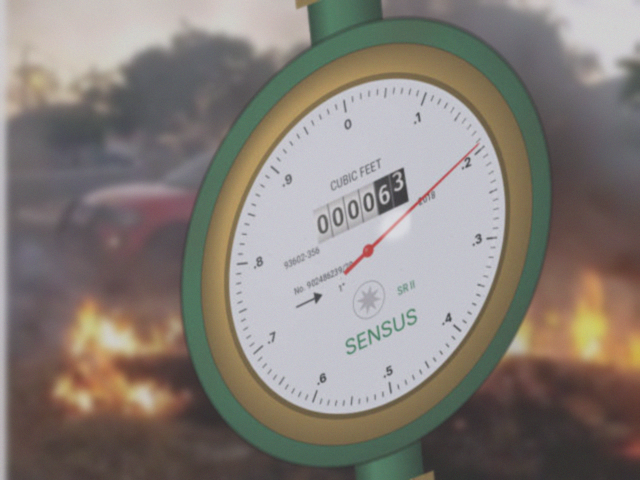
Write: 63.19 ft³
